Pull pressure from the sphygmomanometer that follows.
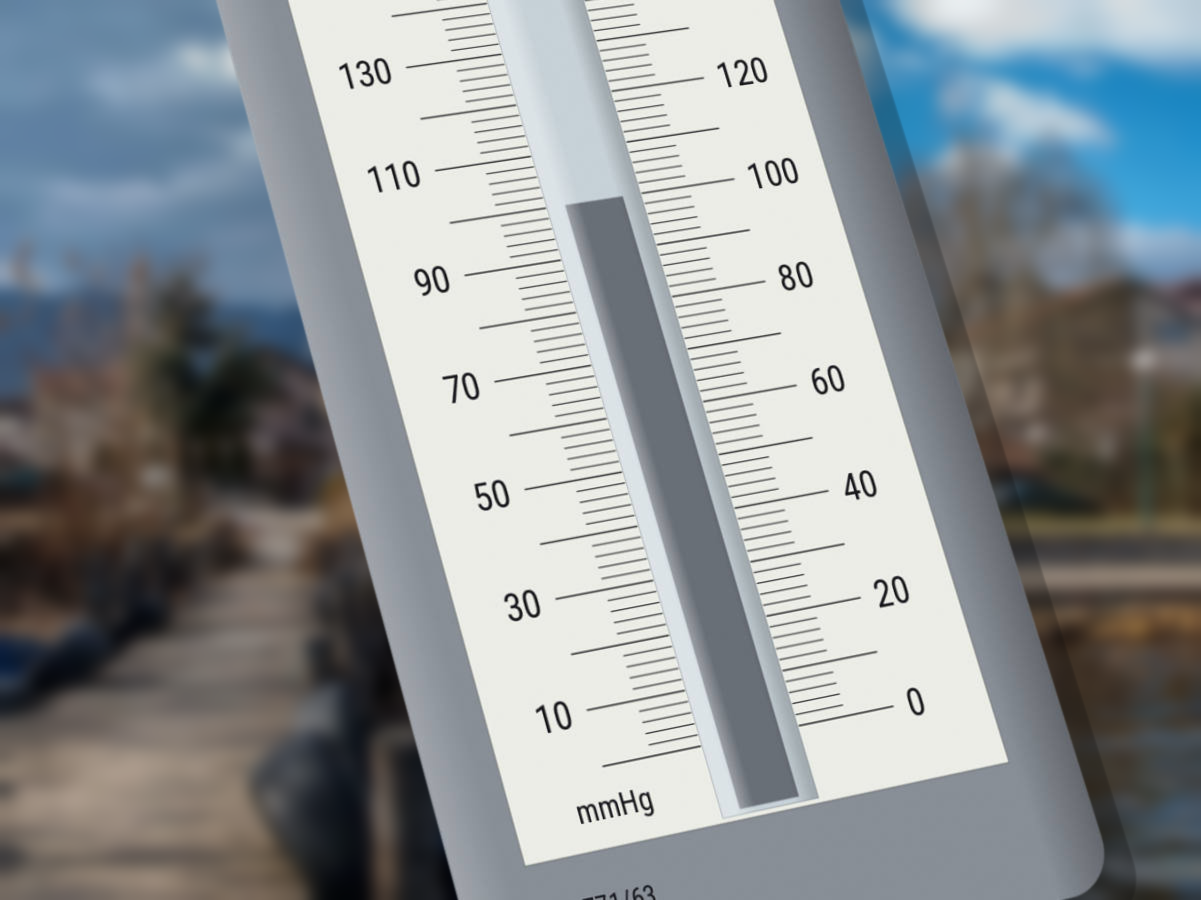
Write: 100 mmHg
